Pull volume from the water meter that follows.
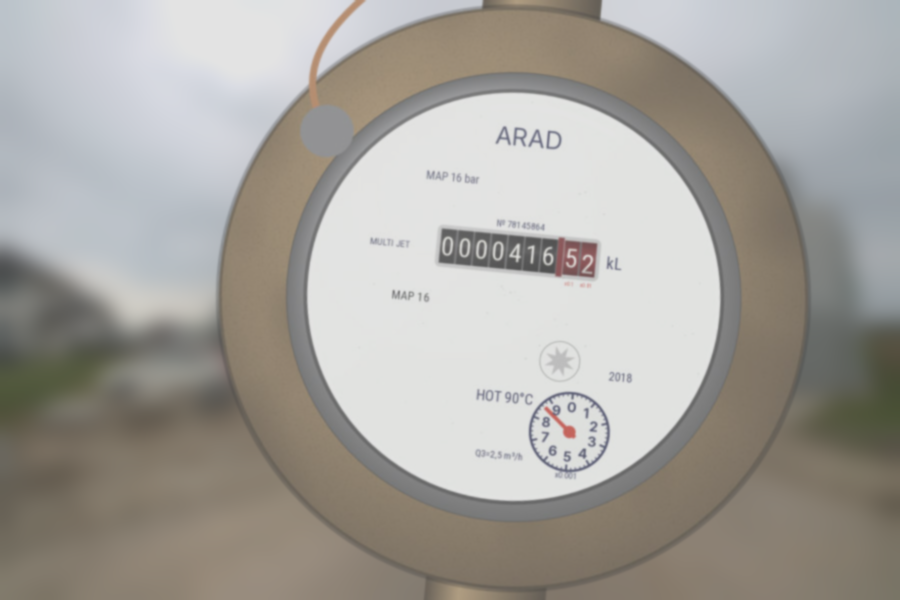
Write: 416.518 kL
